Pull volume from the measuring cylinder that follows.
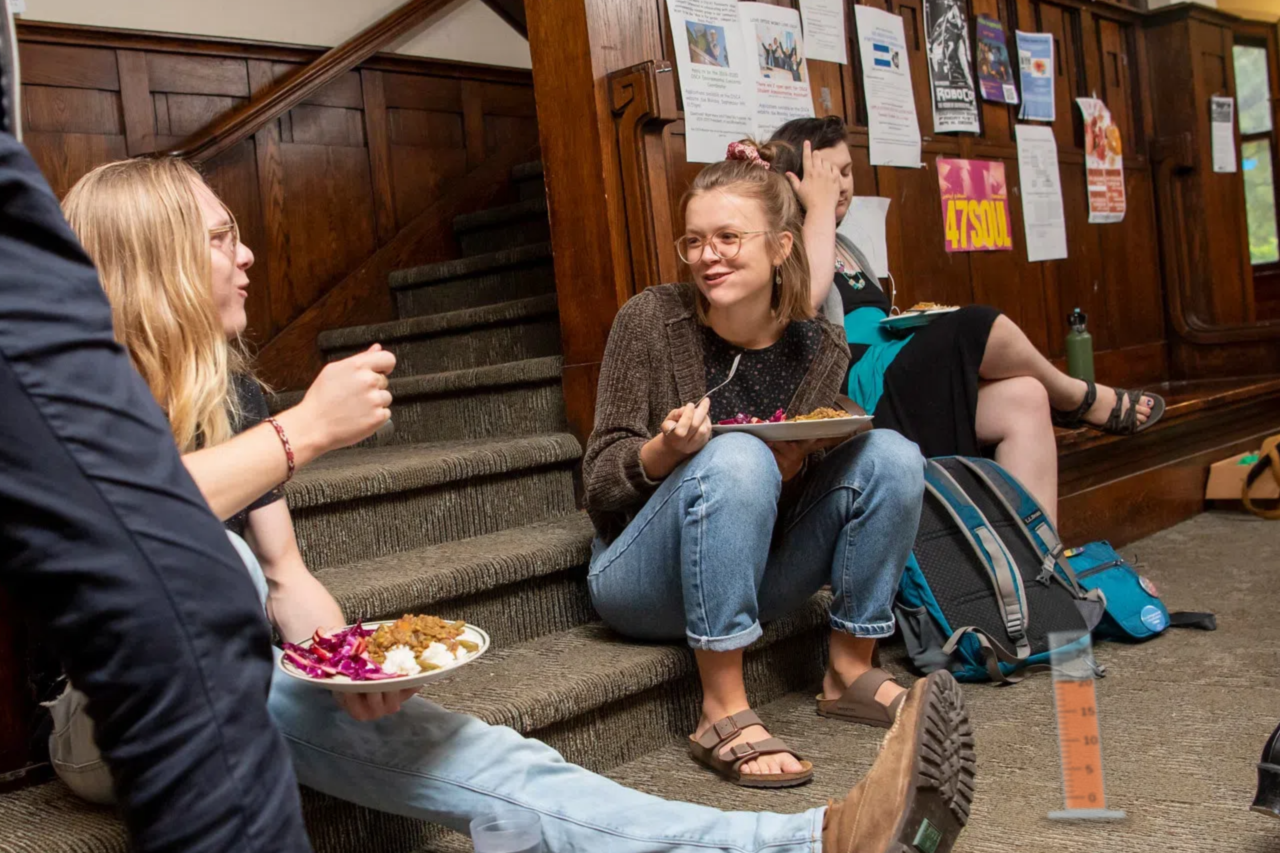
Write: 20 mL
